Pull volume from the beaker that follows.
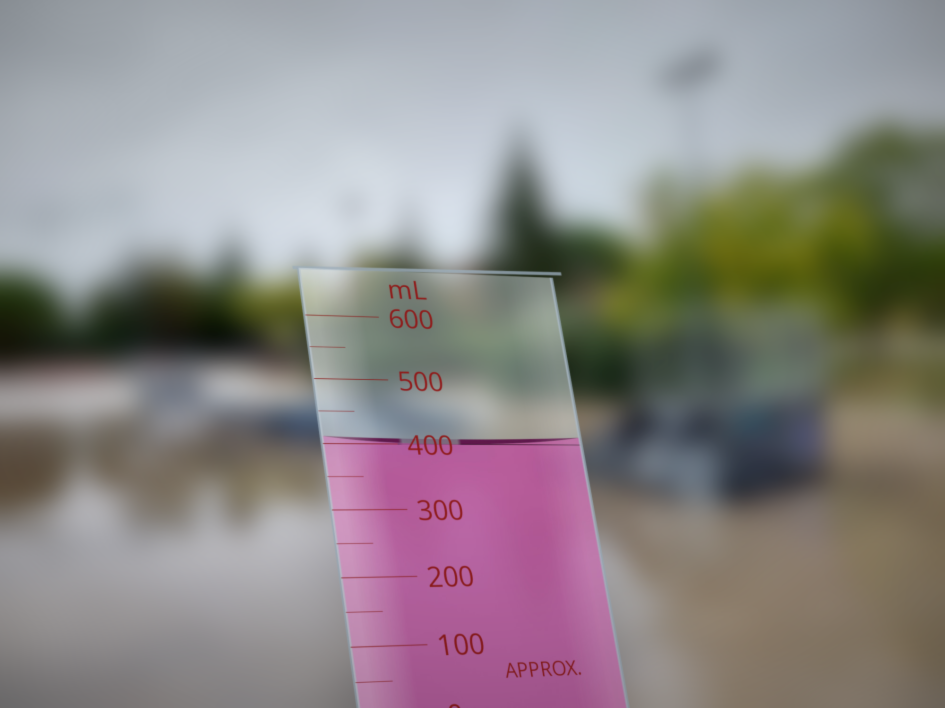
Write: 400 mL
